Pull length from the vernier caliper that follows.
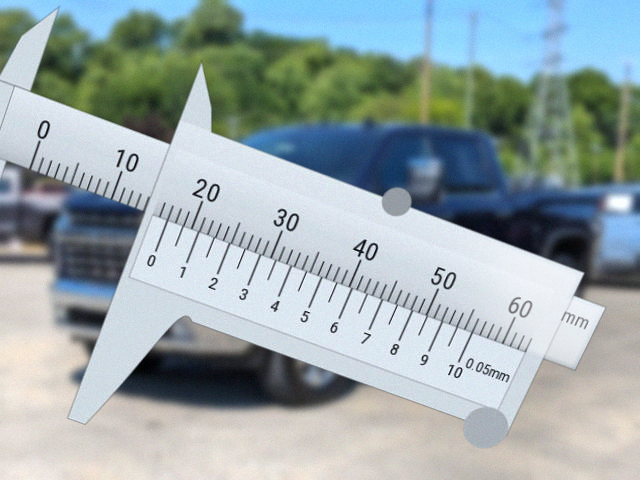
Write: 17.0 mm
